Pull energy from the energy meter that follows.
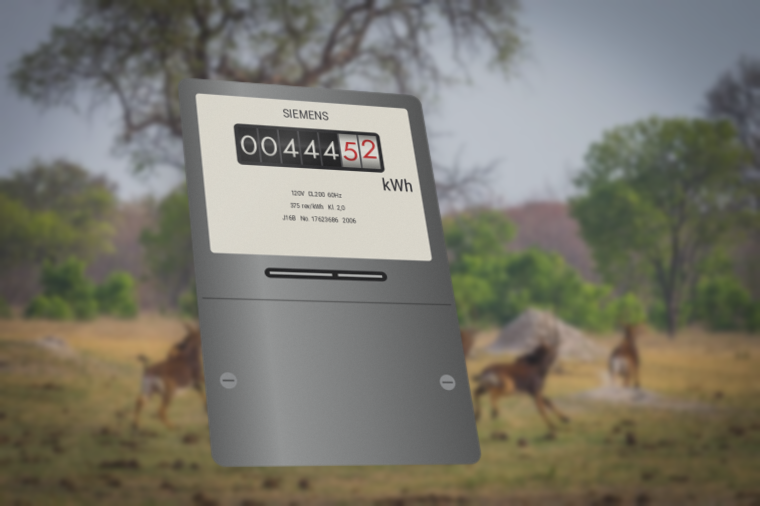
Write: 444.52 kWh
